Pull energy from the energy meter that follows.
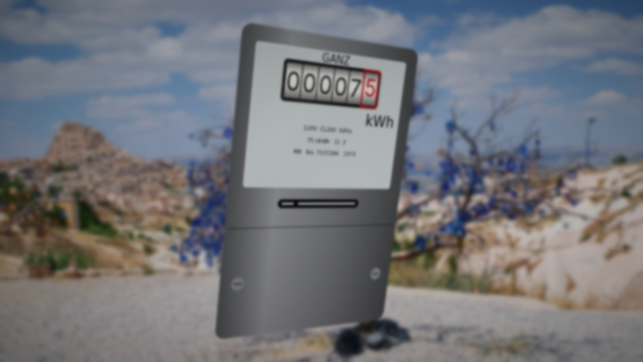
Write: 7.5 kWh
